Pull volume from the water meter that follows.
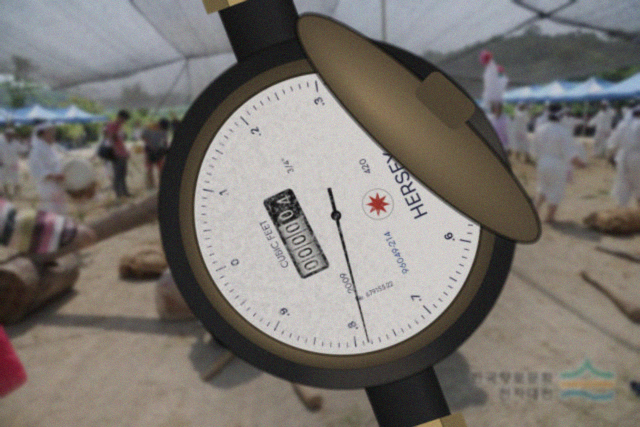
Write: 3.78 ft³
